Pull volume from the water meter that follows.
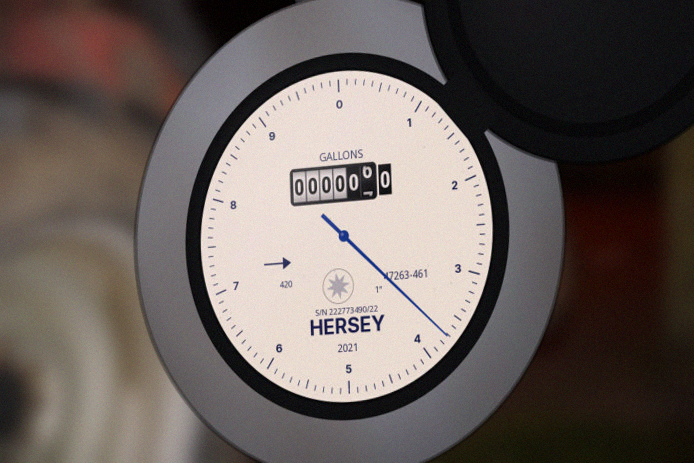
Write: 63.7 gal
